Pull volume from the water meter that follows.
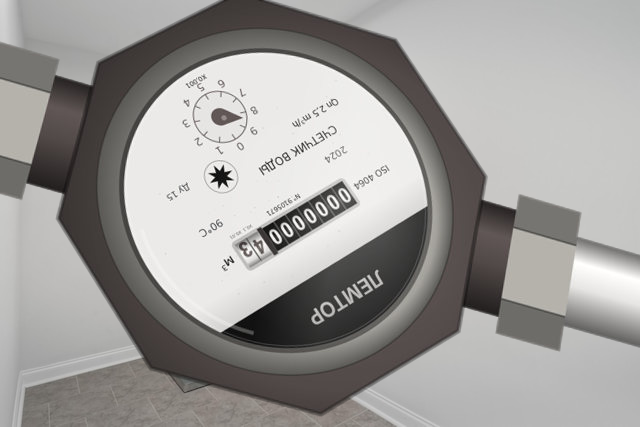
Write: 0.428 m³
